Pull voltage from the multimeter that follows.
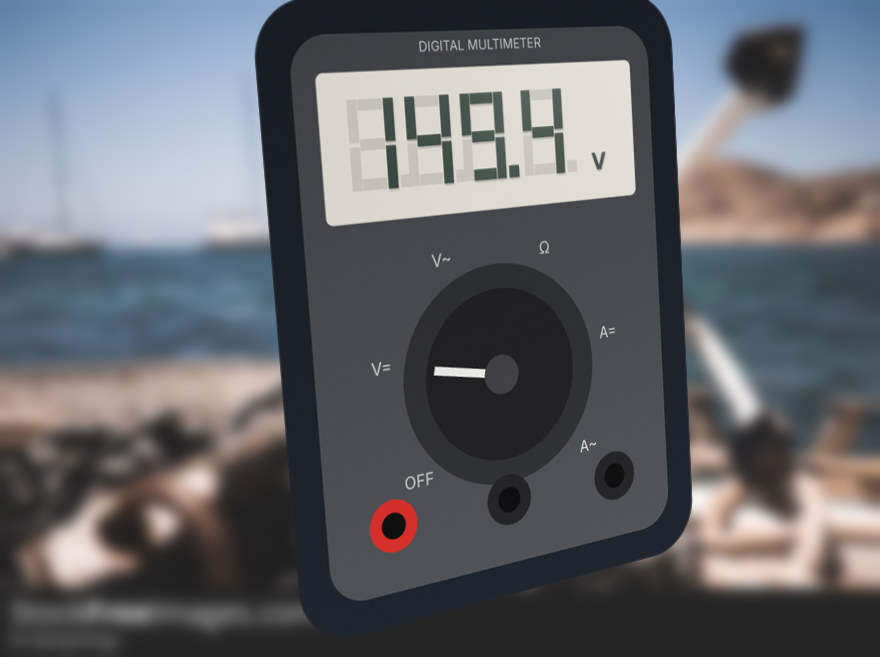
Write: 149.4 V
